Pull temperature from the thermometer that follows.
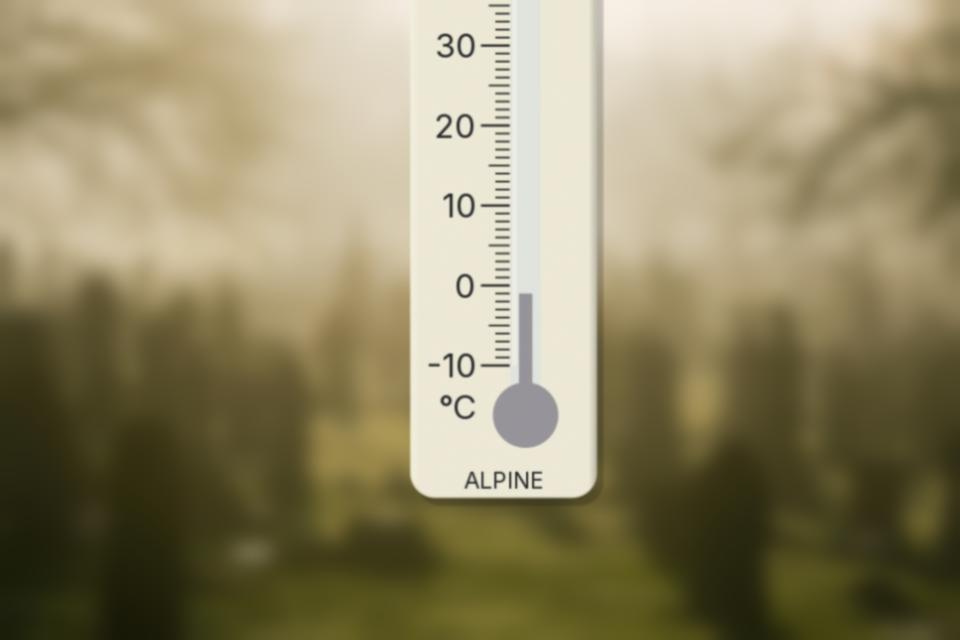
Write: -1 °C
